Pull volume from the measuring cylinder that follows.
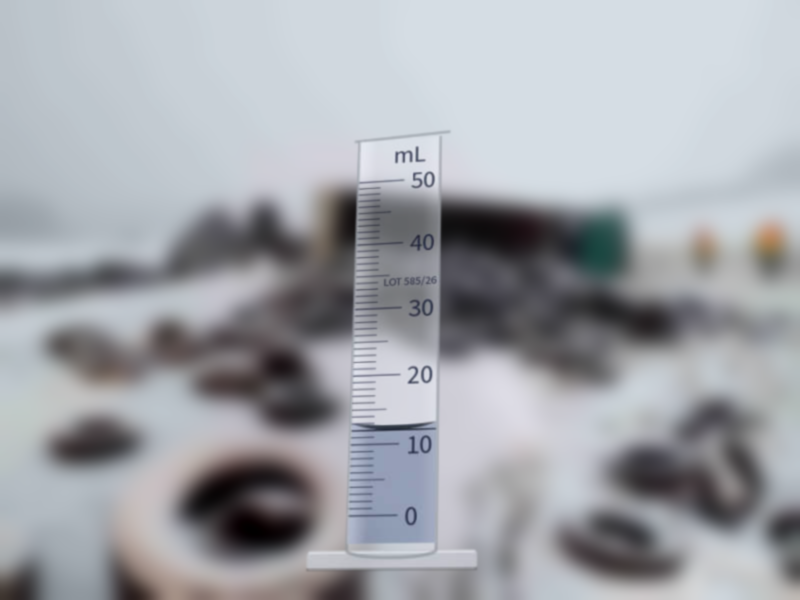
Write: 12 mL
